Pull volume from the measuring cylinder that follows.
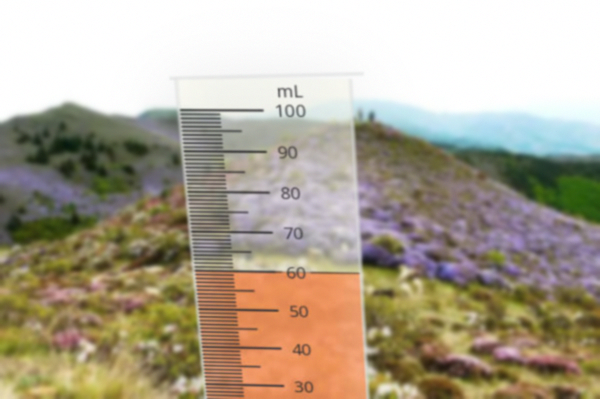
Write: 60 mL
